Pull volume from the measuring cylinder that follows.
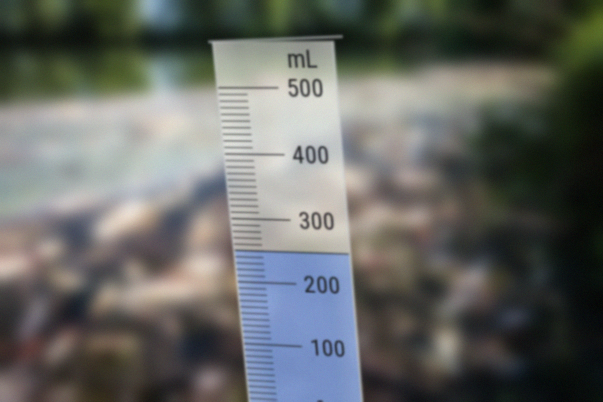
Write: 250 mL
